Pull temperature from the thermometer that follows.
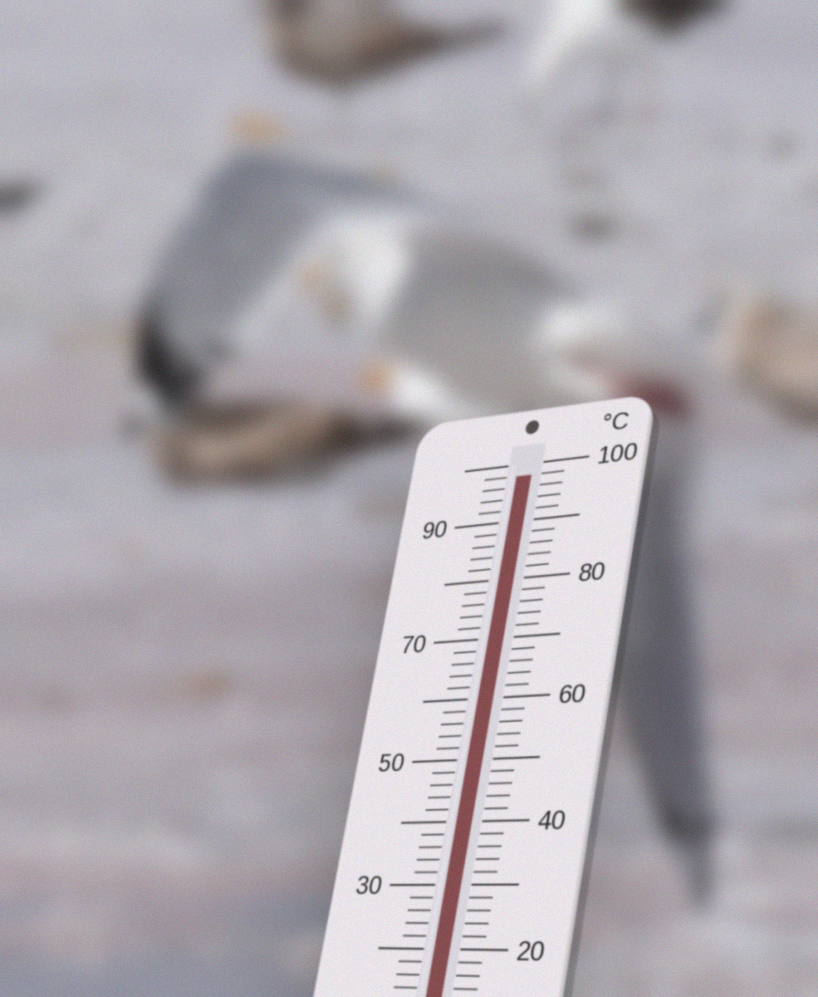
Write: 98 °C
